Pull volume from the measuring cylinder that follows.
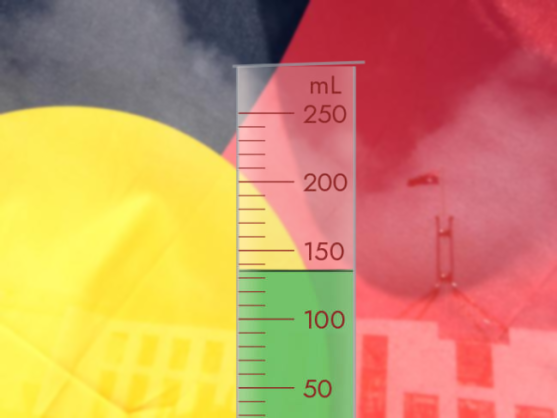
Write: 135 mL
